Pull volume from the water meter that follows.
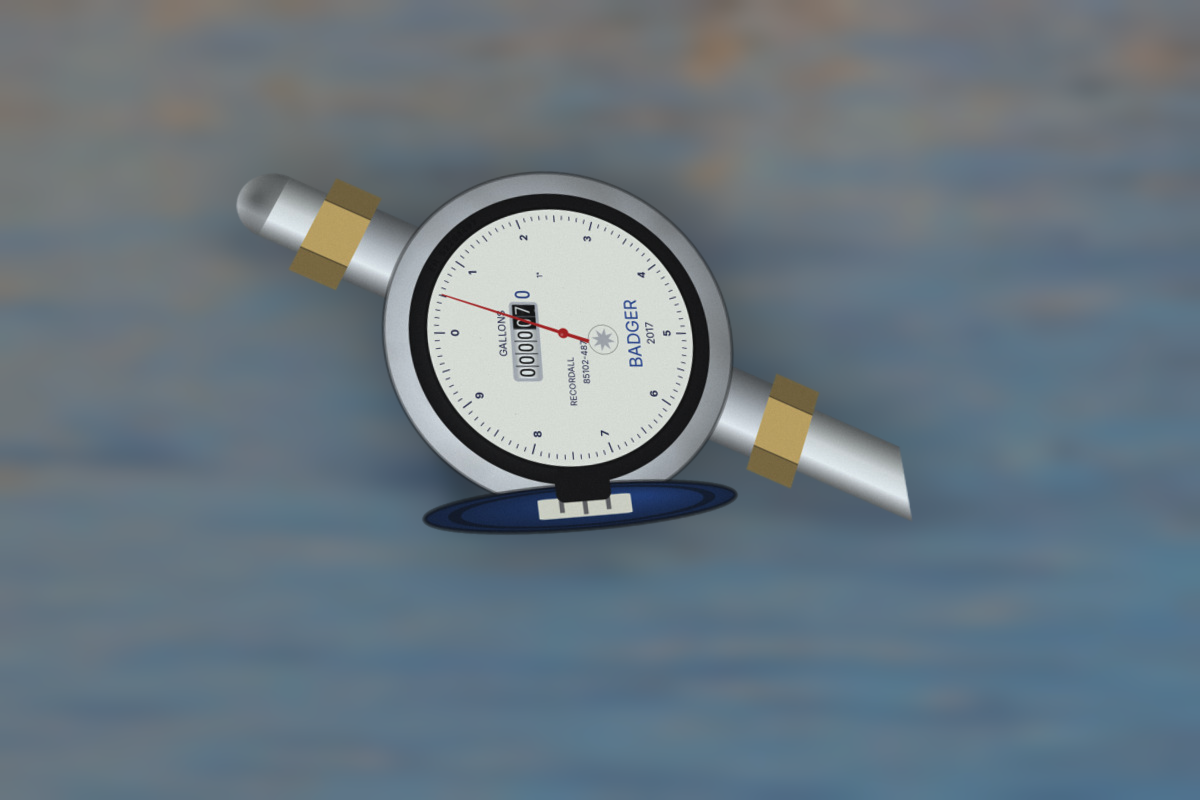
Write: 70.5 gal
